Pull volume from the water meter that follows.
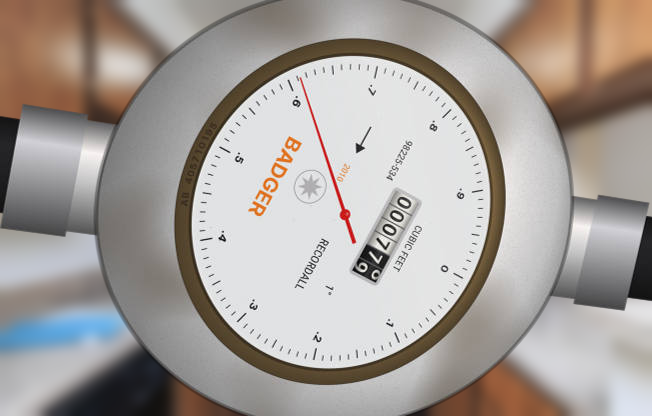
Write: 778.61 ft³
